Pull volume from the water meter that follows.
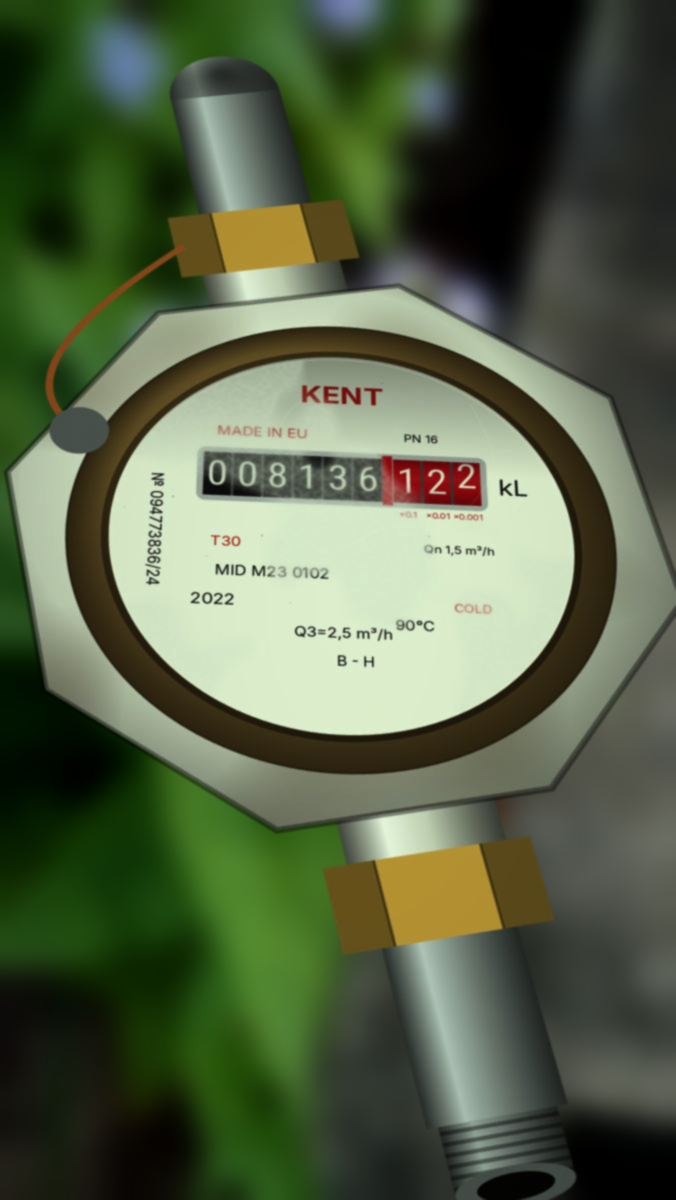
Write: 8136.122 kL
